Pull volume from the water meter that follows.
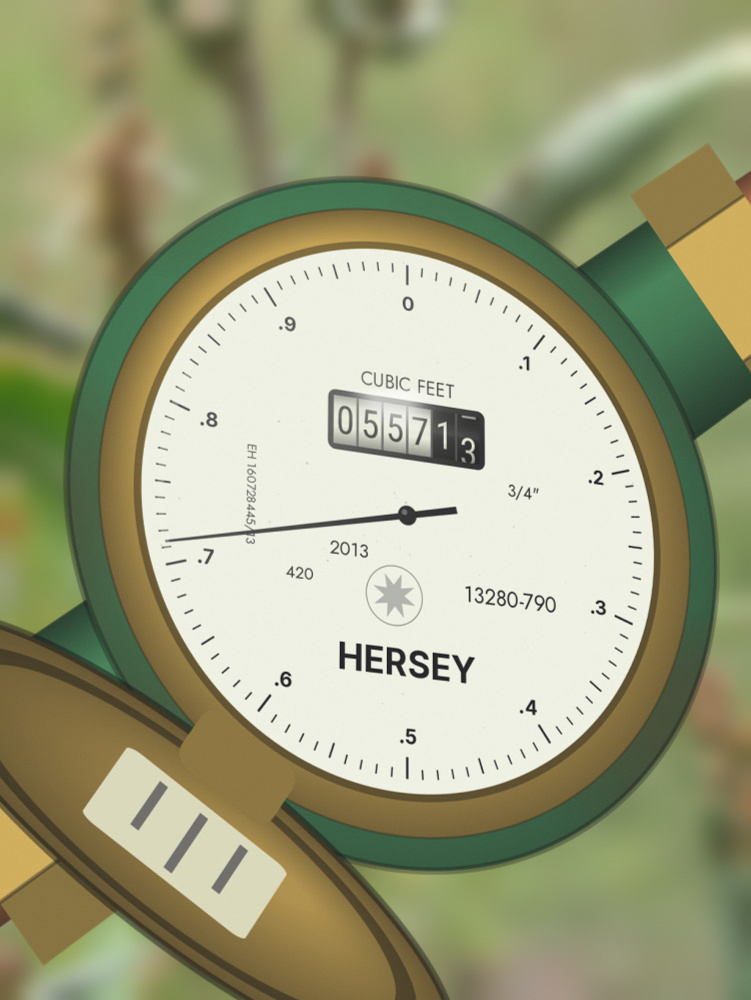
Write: 55712.71 ft³
